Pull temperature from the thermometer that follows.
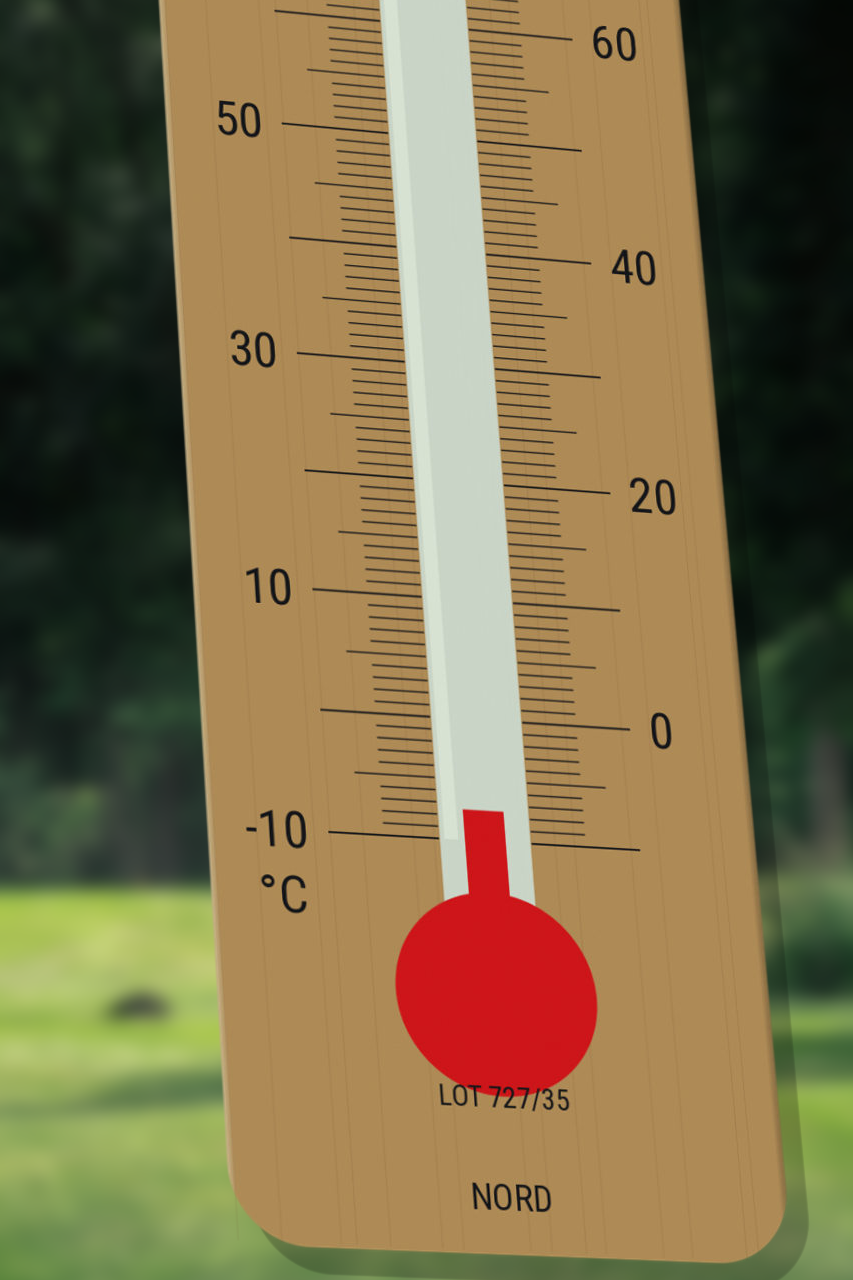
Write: -7.5 °C
